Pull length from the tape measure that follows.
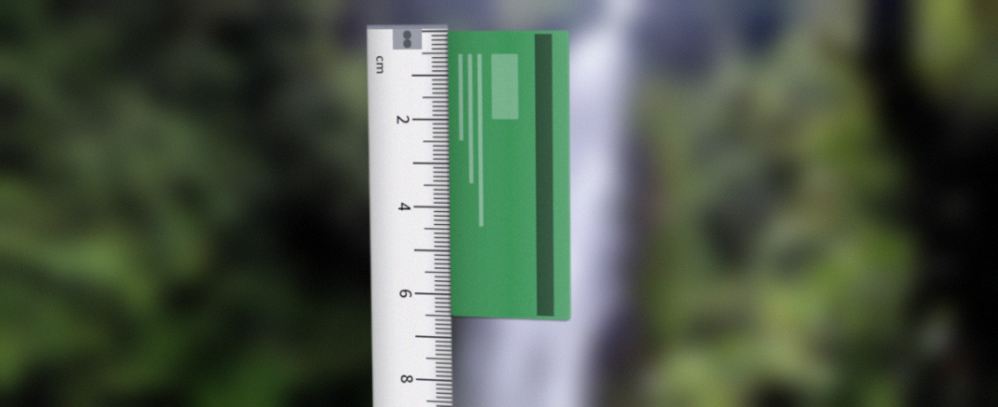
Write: 6.5 cm
